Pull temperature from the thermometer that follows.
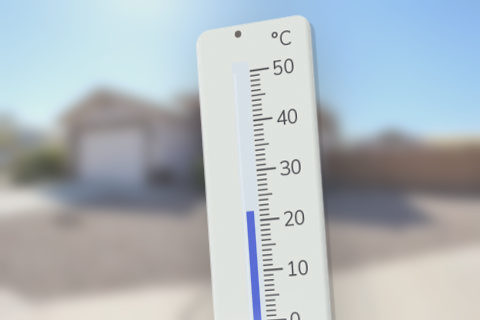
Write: 22 °C
